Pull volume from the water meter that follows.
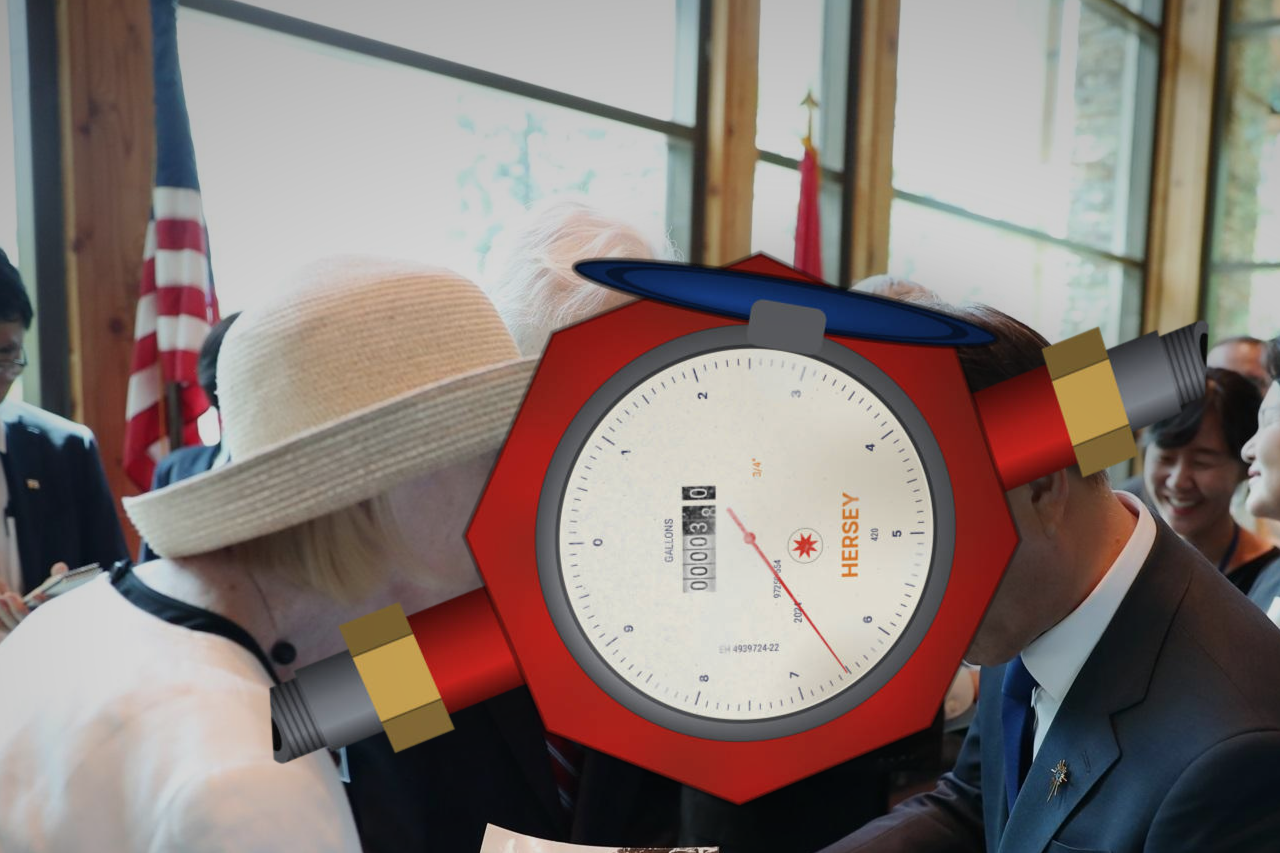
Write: 376.5 gal
